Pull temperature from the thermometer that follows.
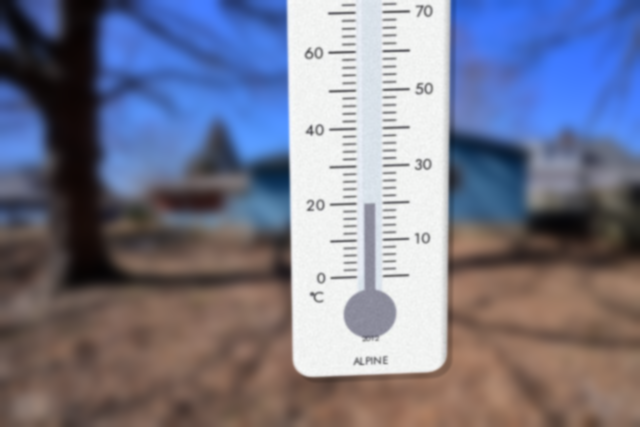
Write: 20 °C
